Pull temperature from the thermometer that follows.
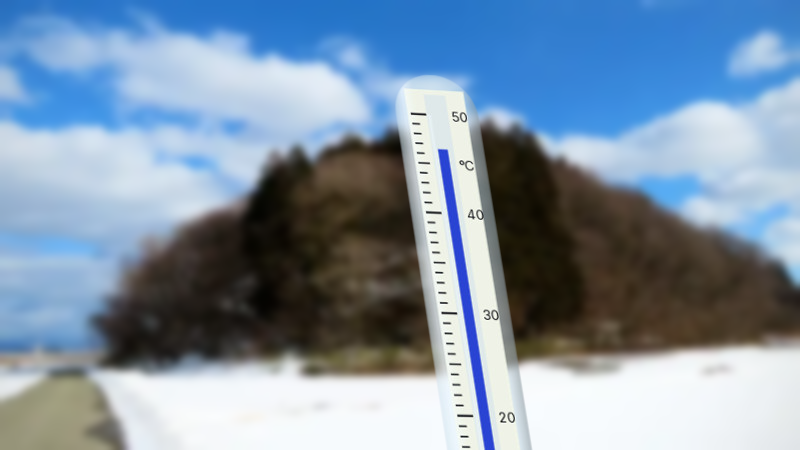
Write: 46.5 °C
